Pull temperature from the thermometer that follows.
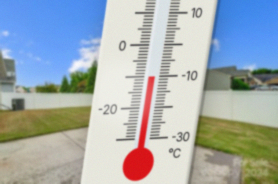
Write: -10 °C
